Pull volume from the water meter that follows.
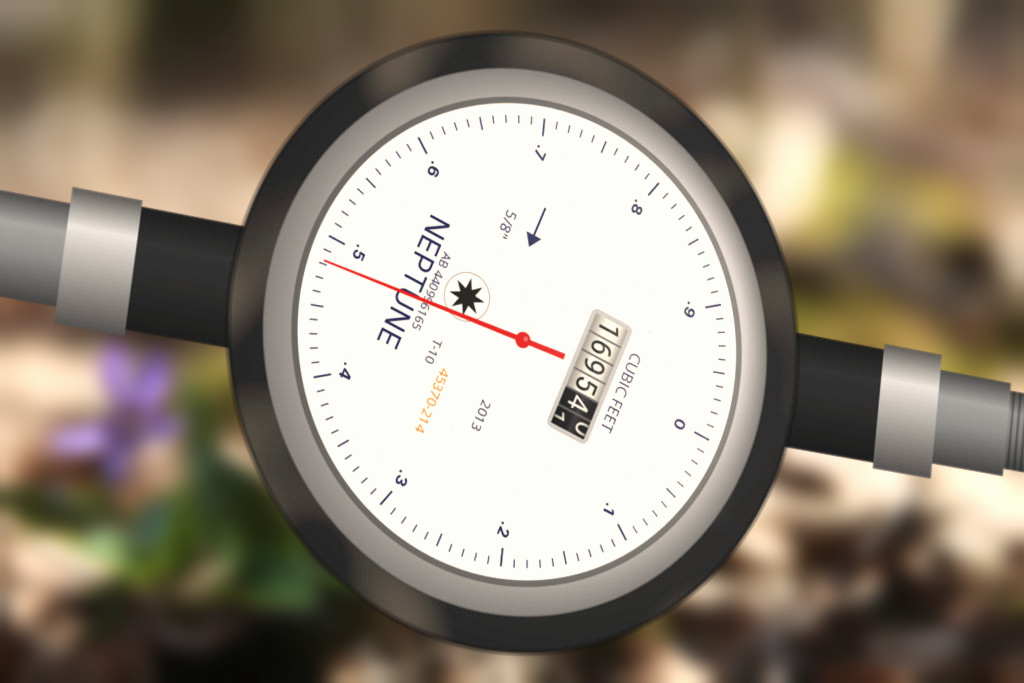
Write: 169540.48 ft³
